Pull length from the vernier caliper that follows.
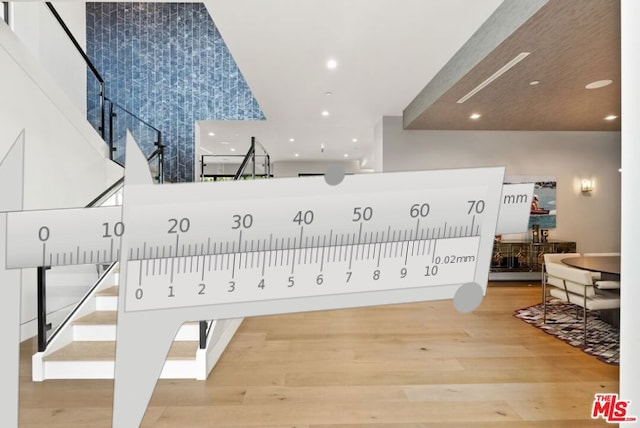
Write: 14.6 mm
